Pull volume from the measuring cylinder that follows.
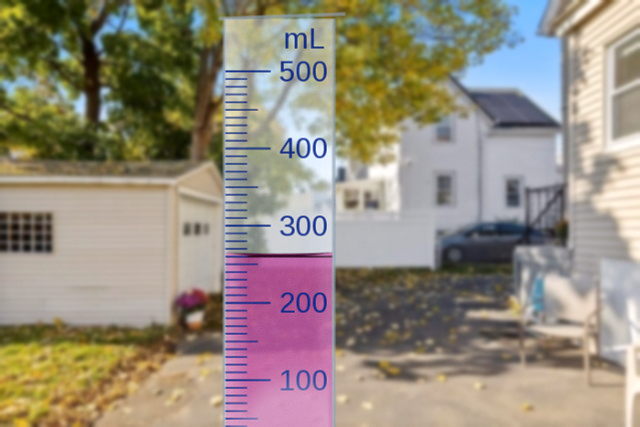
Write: 260 mL
